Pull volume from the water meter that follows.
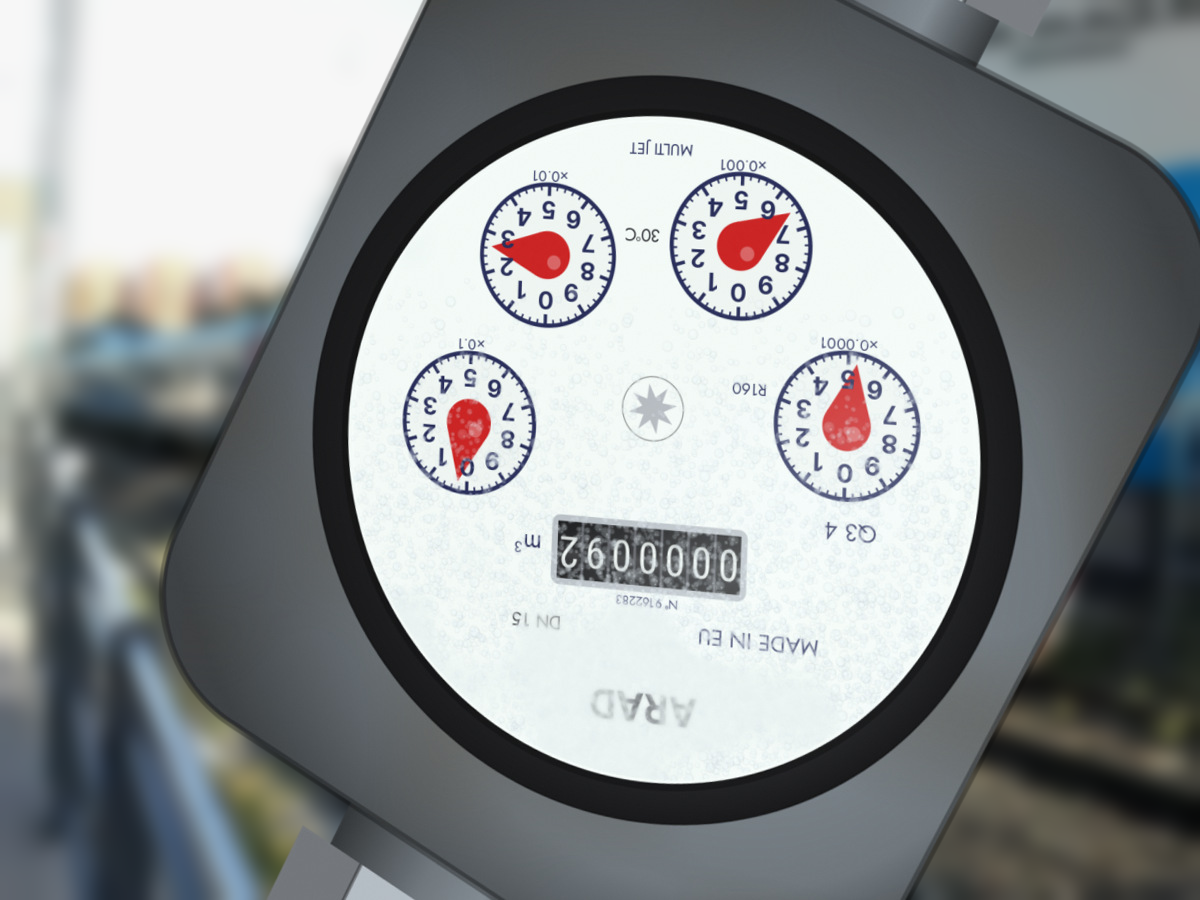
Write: 92.0265 m³
